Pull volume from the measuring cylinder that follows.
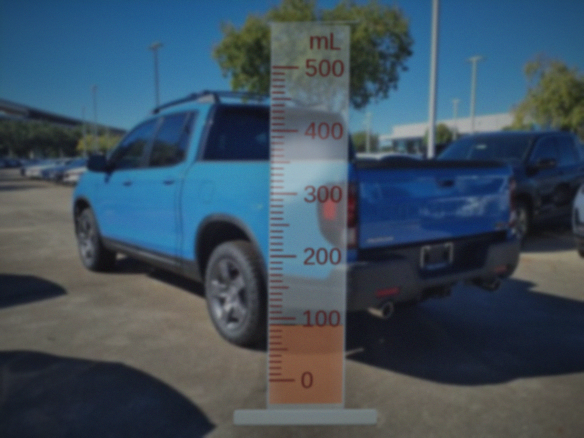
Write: 90 mL
